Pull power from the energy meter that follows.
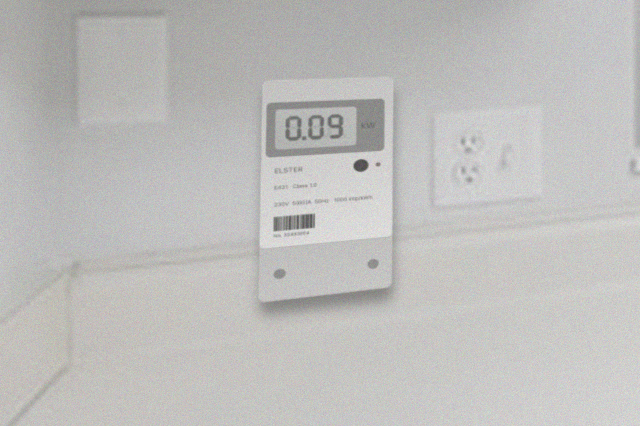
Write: 0.09 kW
